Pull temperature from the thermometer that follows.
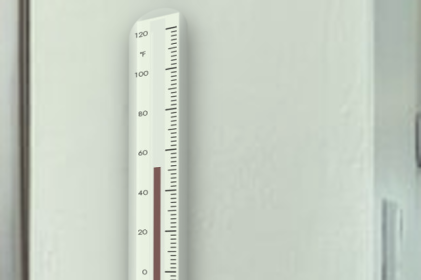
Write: 52 °F
